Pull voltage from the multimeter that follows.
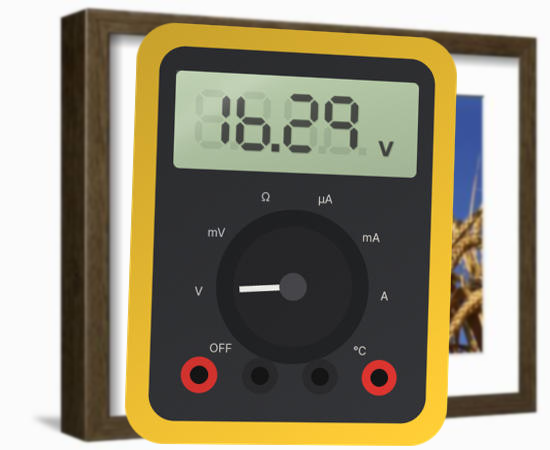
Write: 16.29 V
